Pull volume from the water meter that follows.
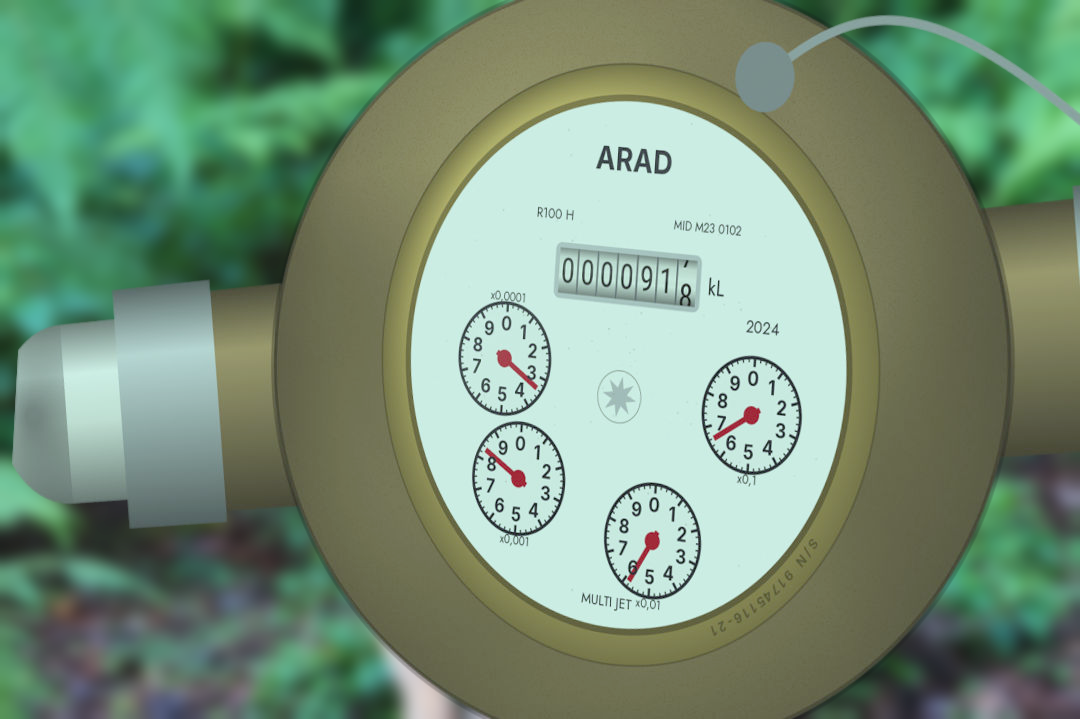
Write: 917.6583 kL
